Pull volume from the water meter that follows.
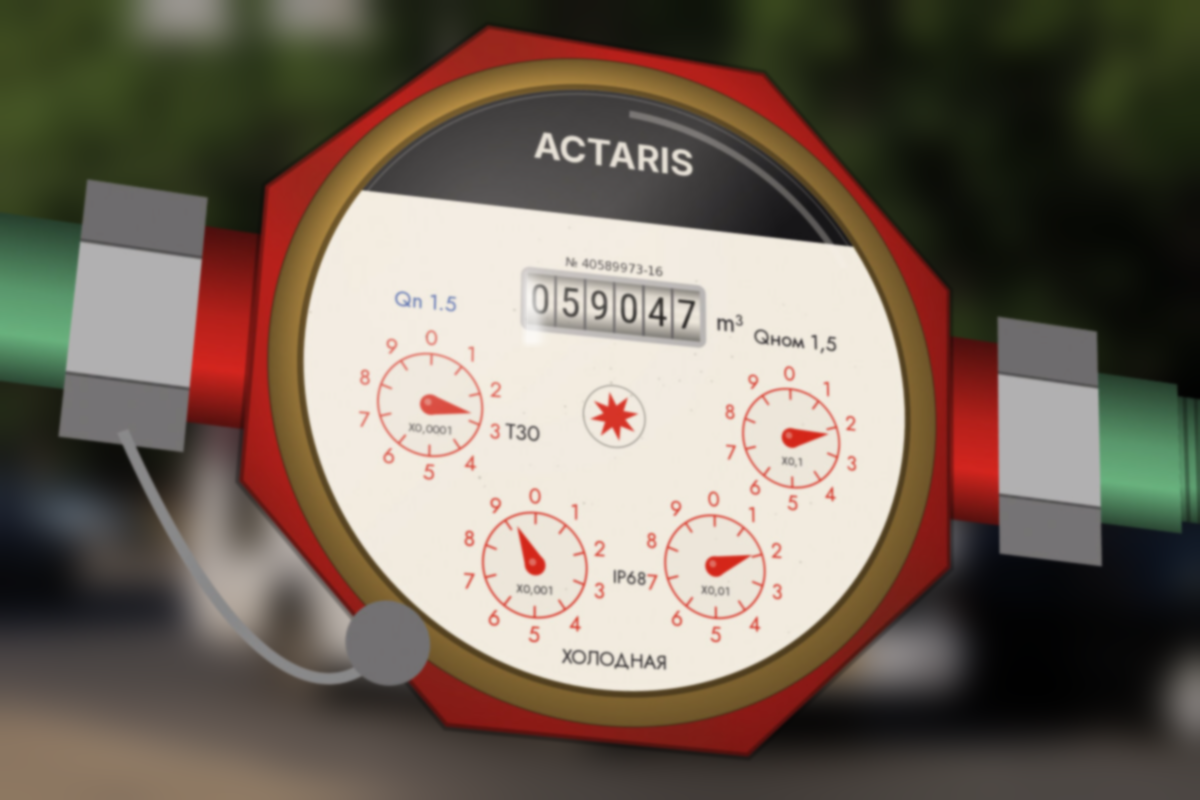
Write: 59047.2192 m³
